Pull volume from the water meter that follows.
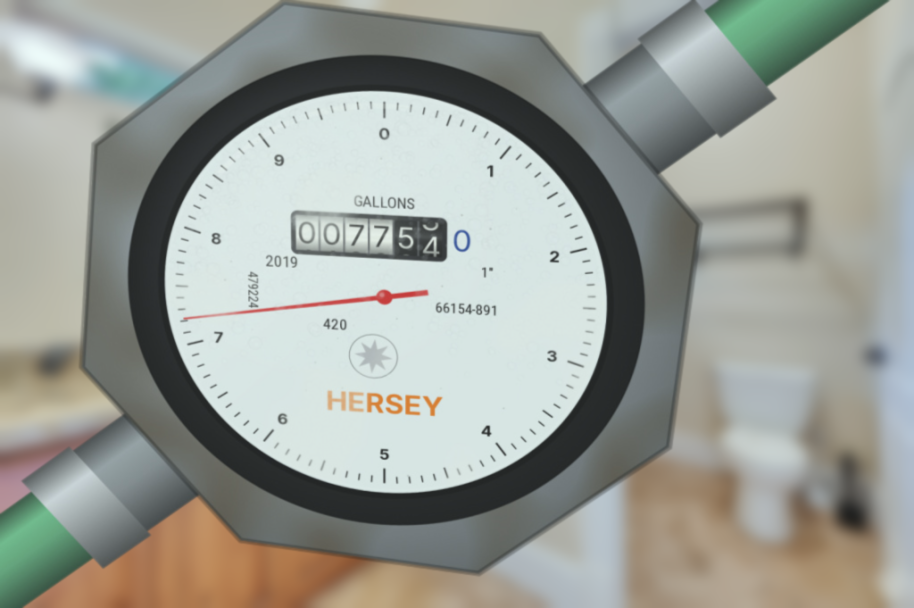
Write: 77537.2 gal
